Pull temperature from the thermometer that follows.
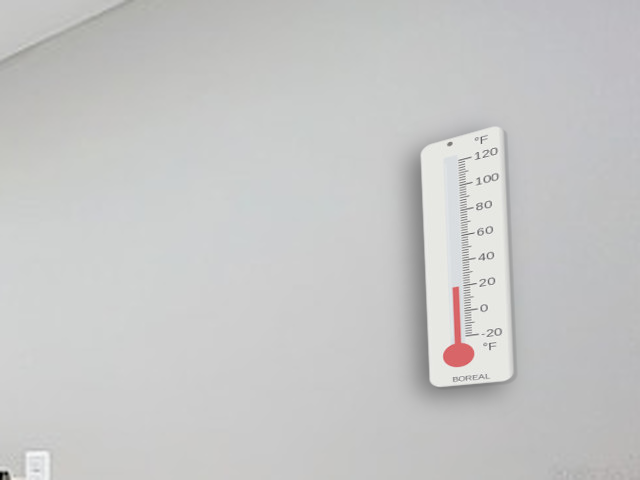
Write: 20 °F
